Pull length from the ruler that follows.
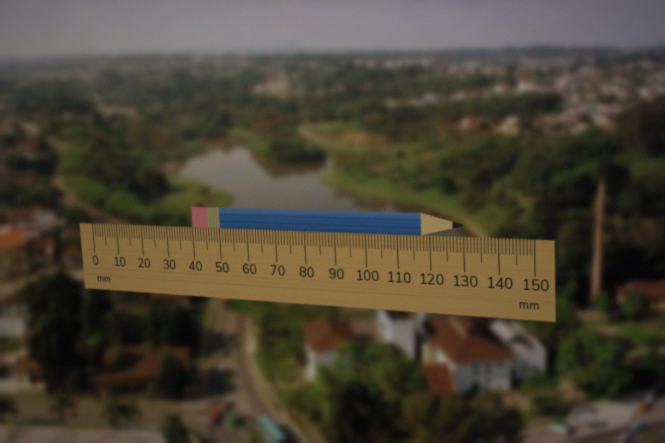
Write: 90 mm
